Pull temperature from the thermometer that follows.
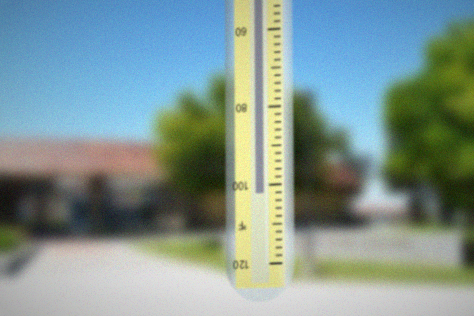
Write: 102 °F
